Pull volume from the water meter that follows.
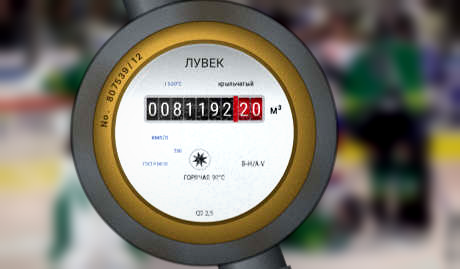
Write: 81192.20 m³
